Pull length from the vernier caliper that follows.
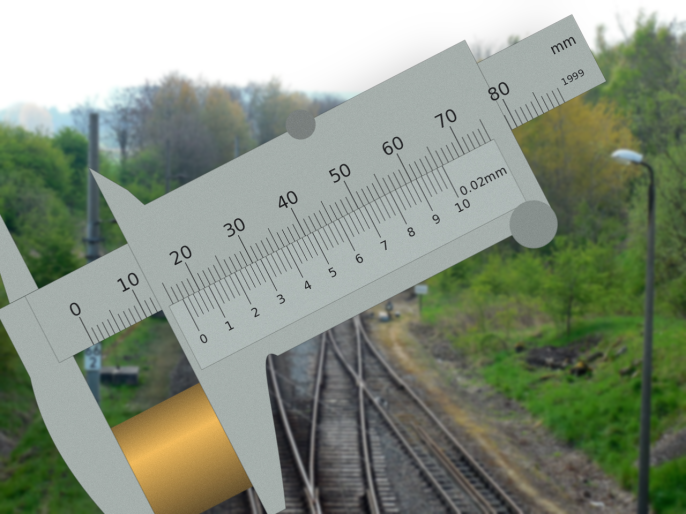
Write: 16.8 mm
